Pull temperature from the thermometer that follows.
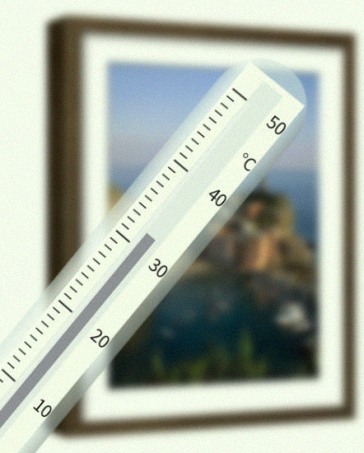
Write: 32 °C
